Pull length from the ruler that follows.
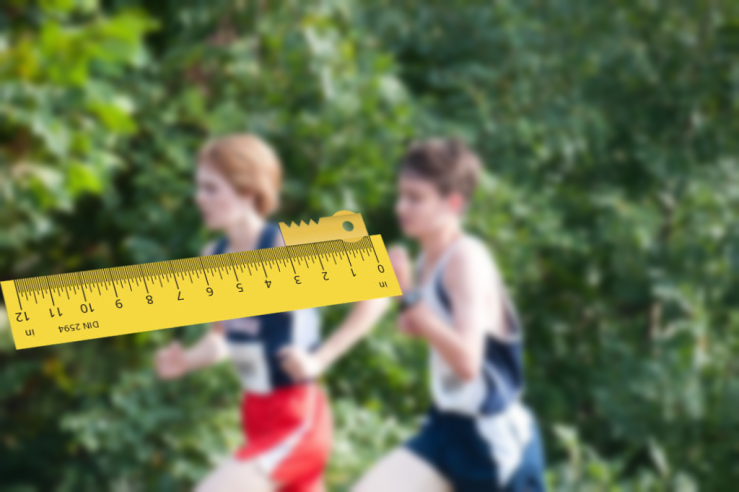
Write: 3 in
